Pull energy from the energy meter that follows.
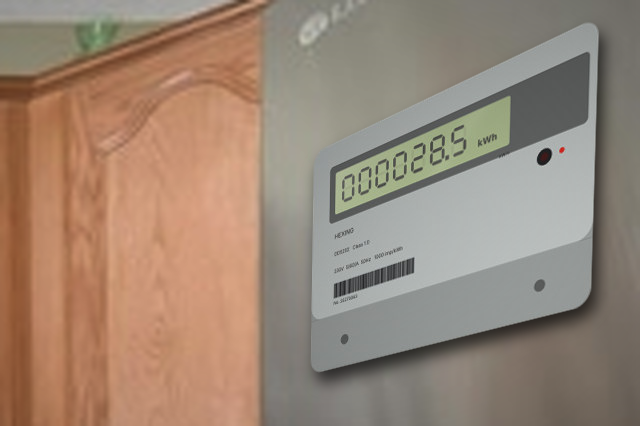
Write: 28.5 kWh
